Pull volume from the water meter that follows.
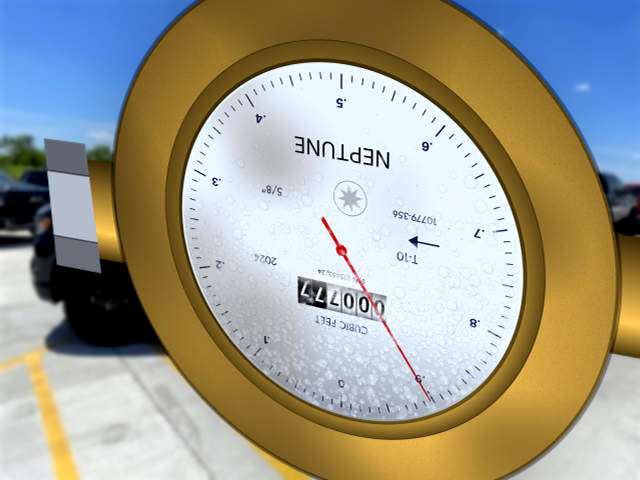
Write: 776.90 ft³
